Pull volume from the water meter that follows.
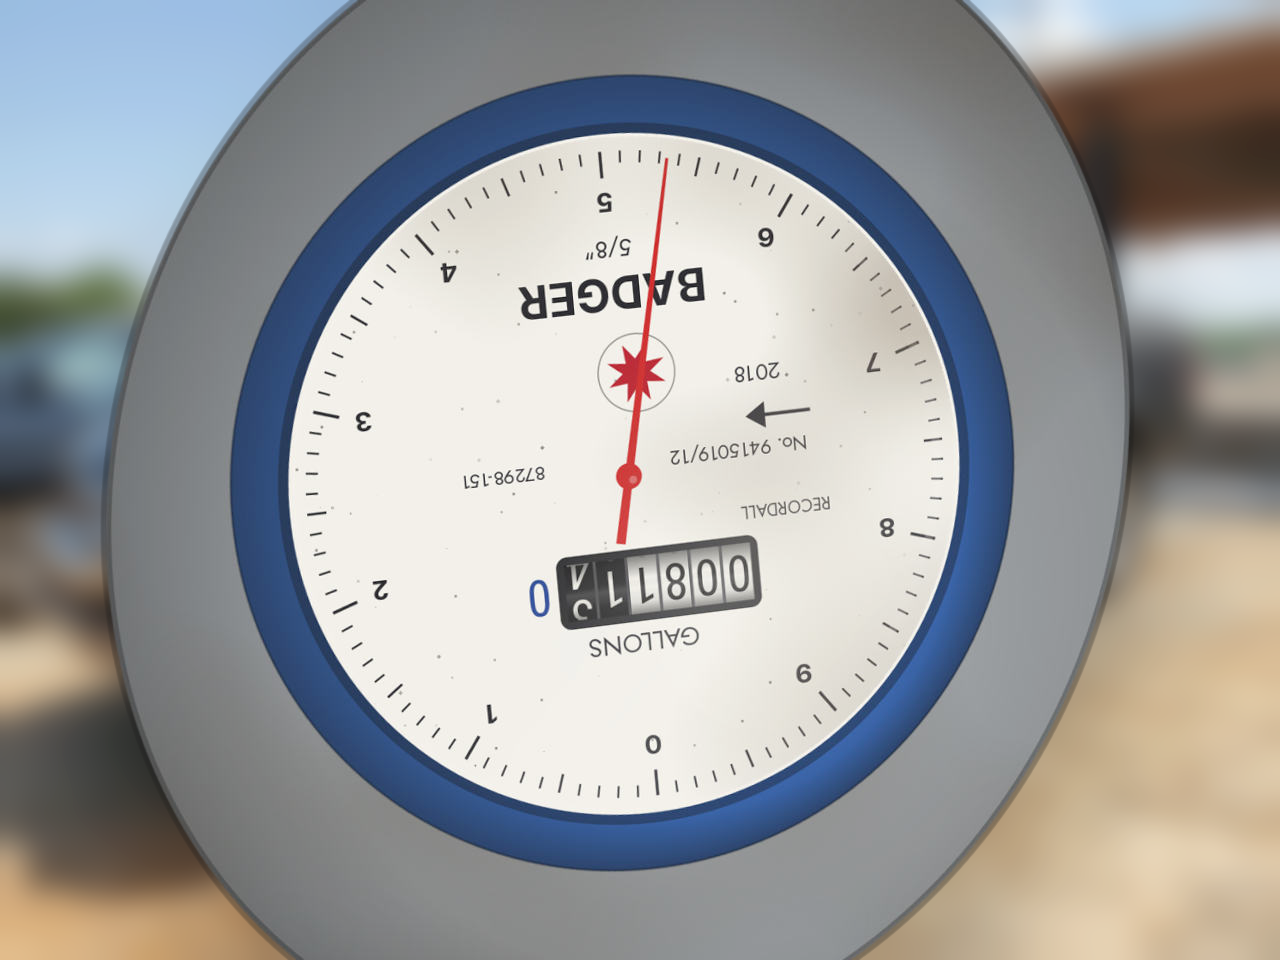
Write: 81135.3 gal
